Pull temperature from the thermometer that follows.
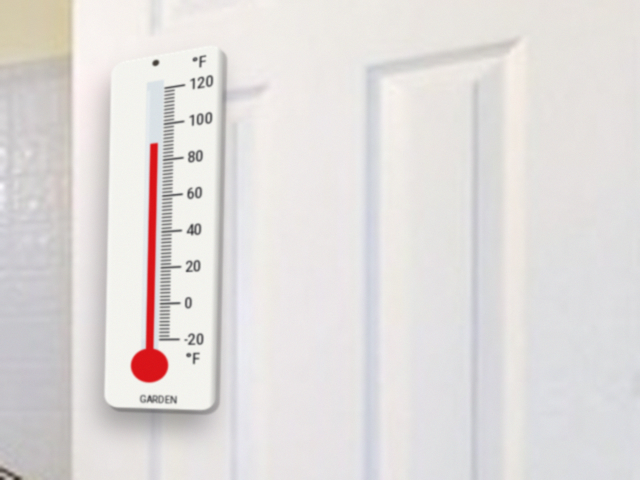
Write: 90 °F
